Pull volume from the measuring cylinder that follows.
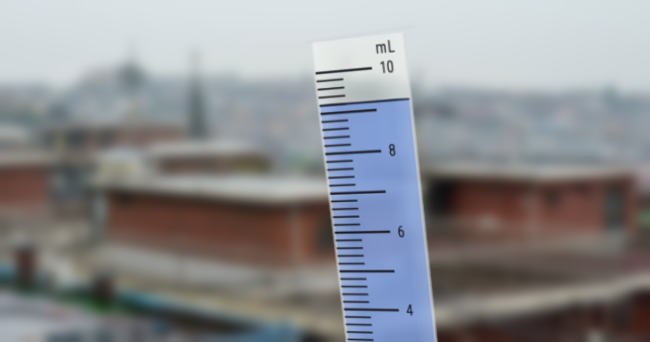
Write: 9.2 mL
